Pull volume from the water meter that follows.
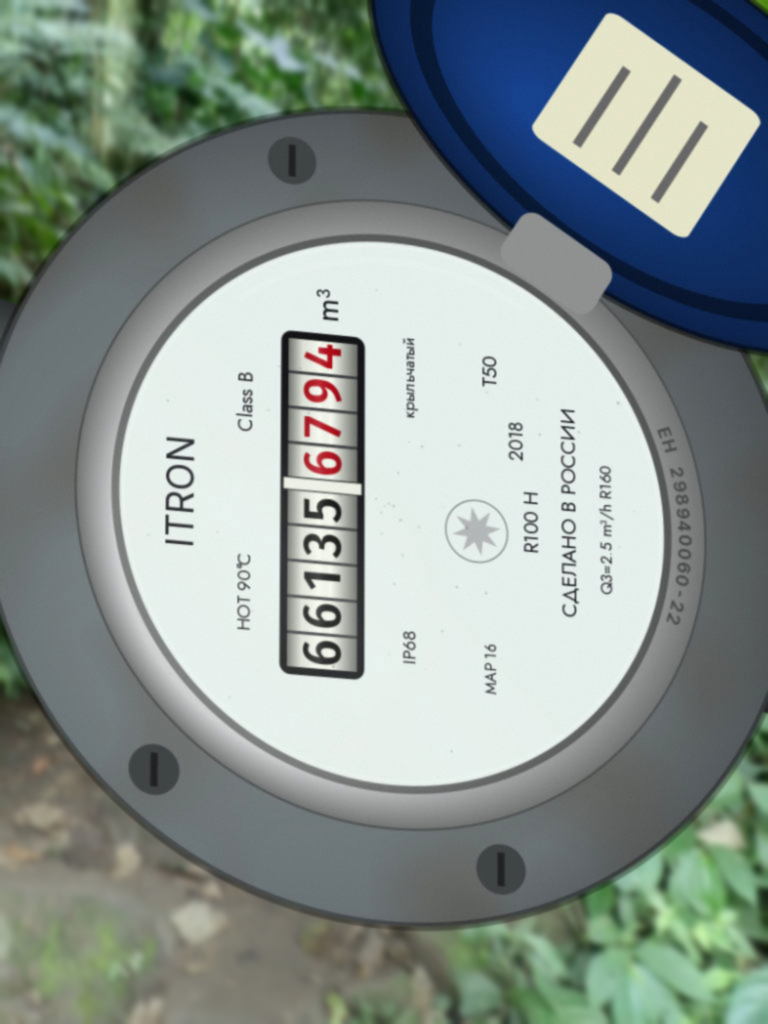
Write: 66135.6794 m³
